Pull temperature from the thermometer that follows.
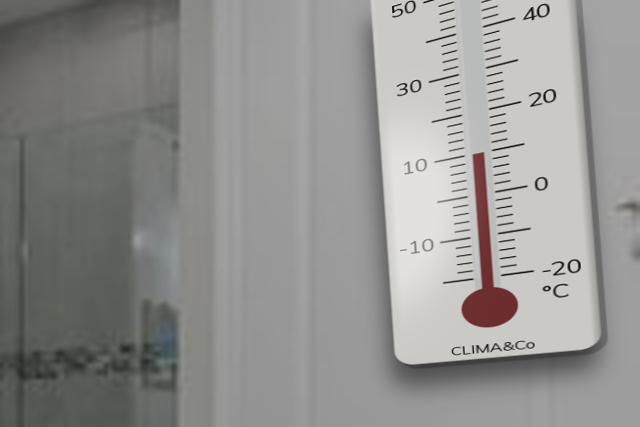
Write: 10 °C
